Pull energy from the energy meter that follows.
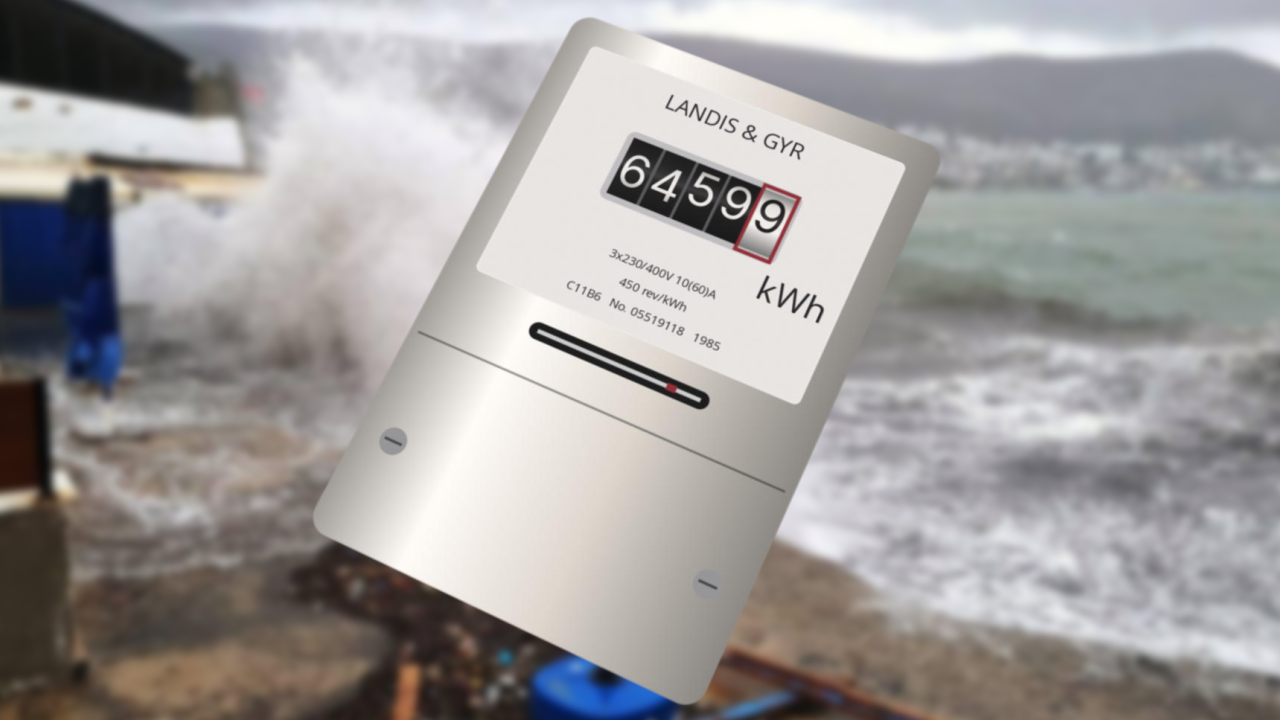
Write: 6459.9 kWh
